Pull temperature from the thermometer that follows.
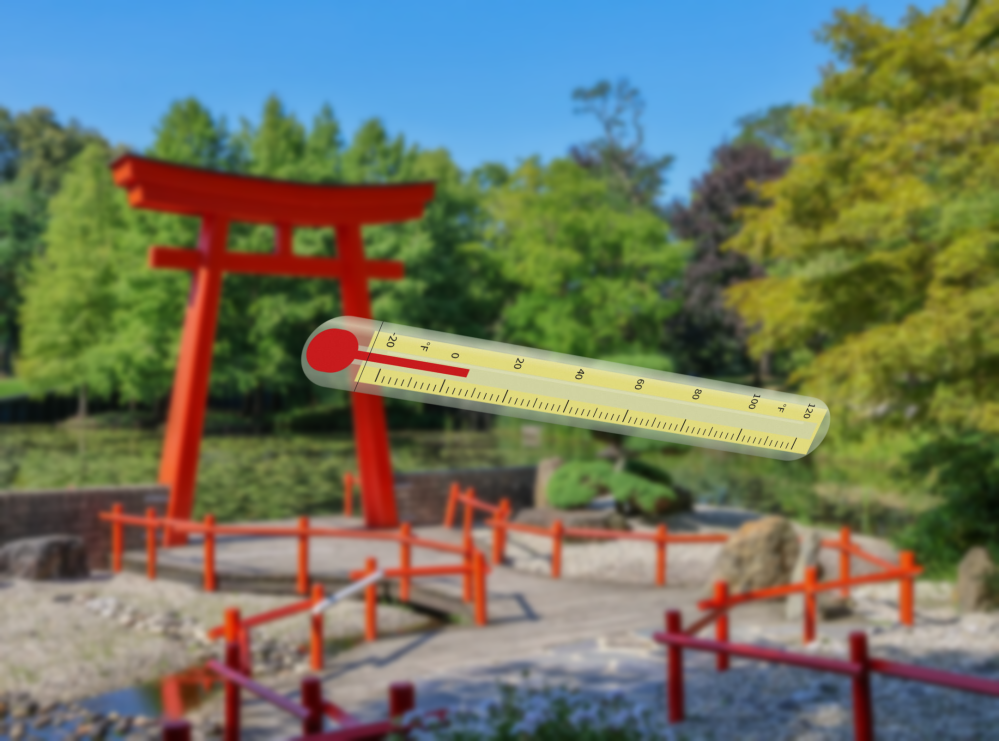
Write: 6 °F
